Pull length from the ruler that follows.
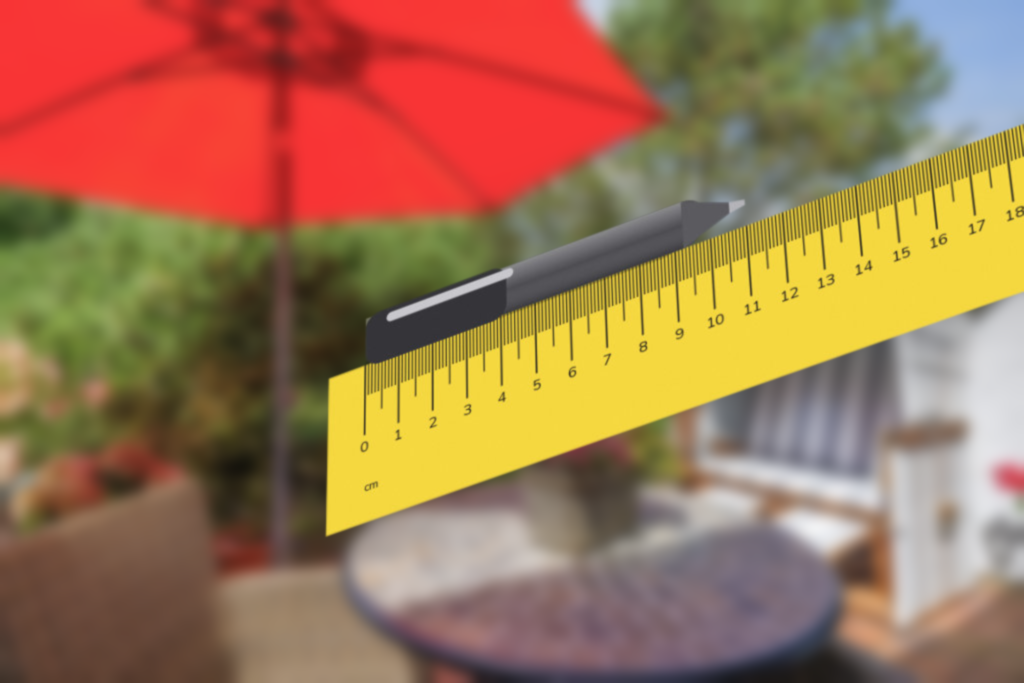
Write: 11 cm
